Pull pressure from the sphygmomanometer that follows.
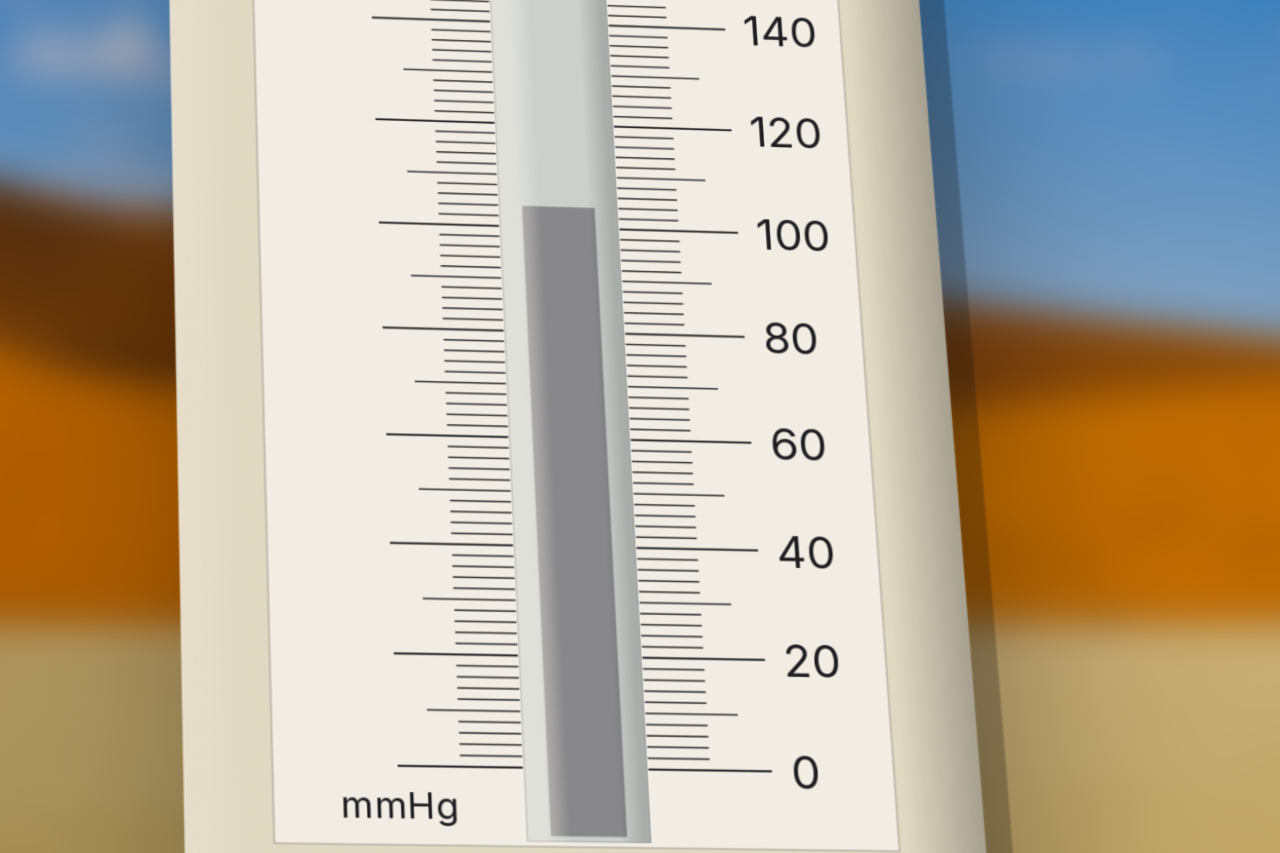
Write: 104 mmHg
